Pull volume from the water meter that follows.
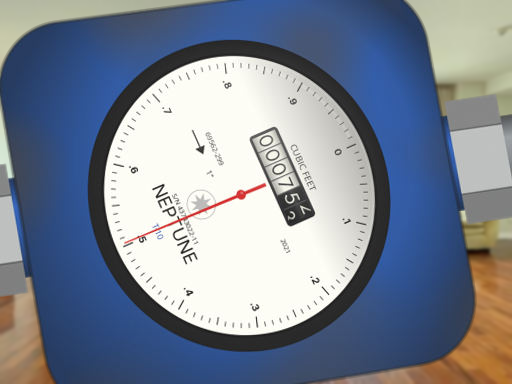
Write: 752.50 ft³
